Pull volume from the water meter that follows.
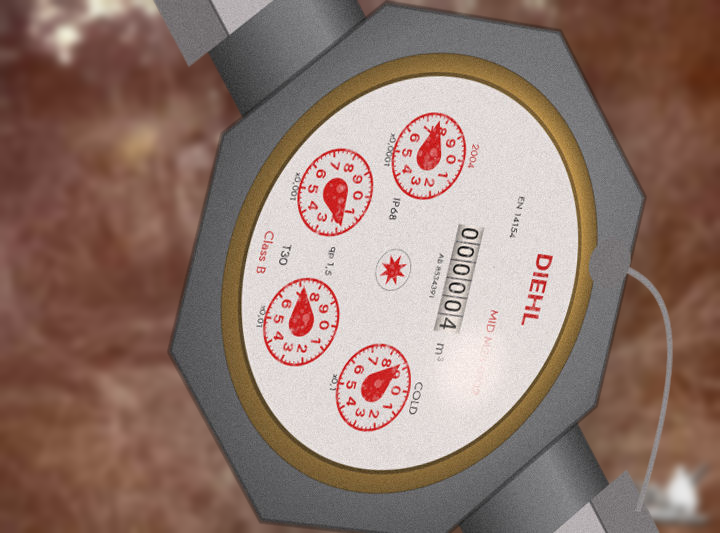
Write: 4.8717 m³
